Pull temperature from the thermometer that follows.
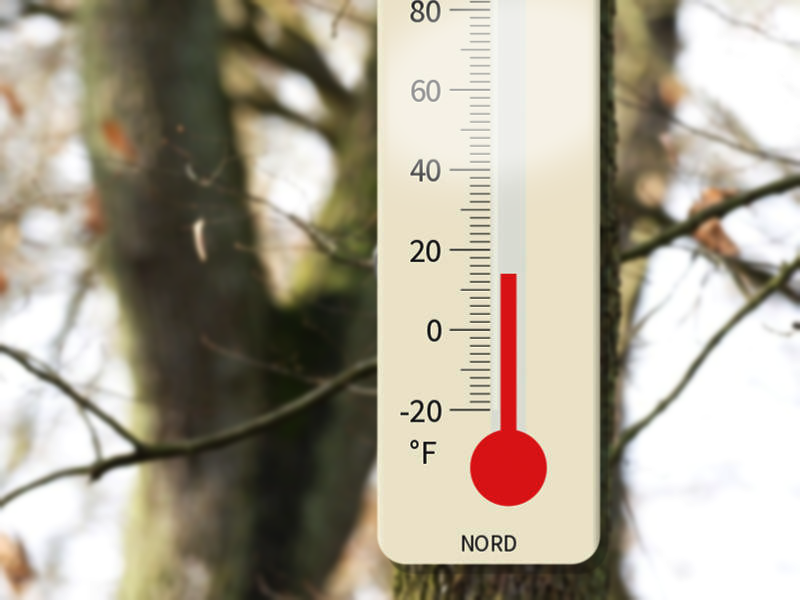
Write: 14 °F
